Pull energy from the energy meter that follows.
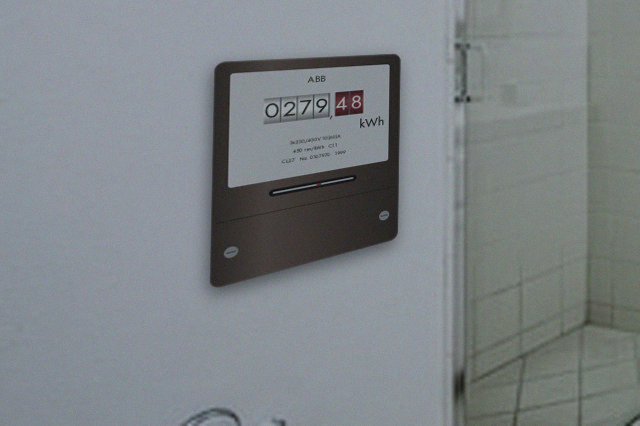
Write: 279.48 kWh
